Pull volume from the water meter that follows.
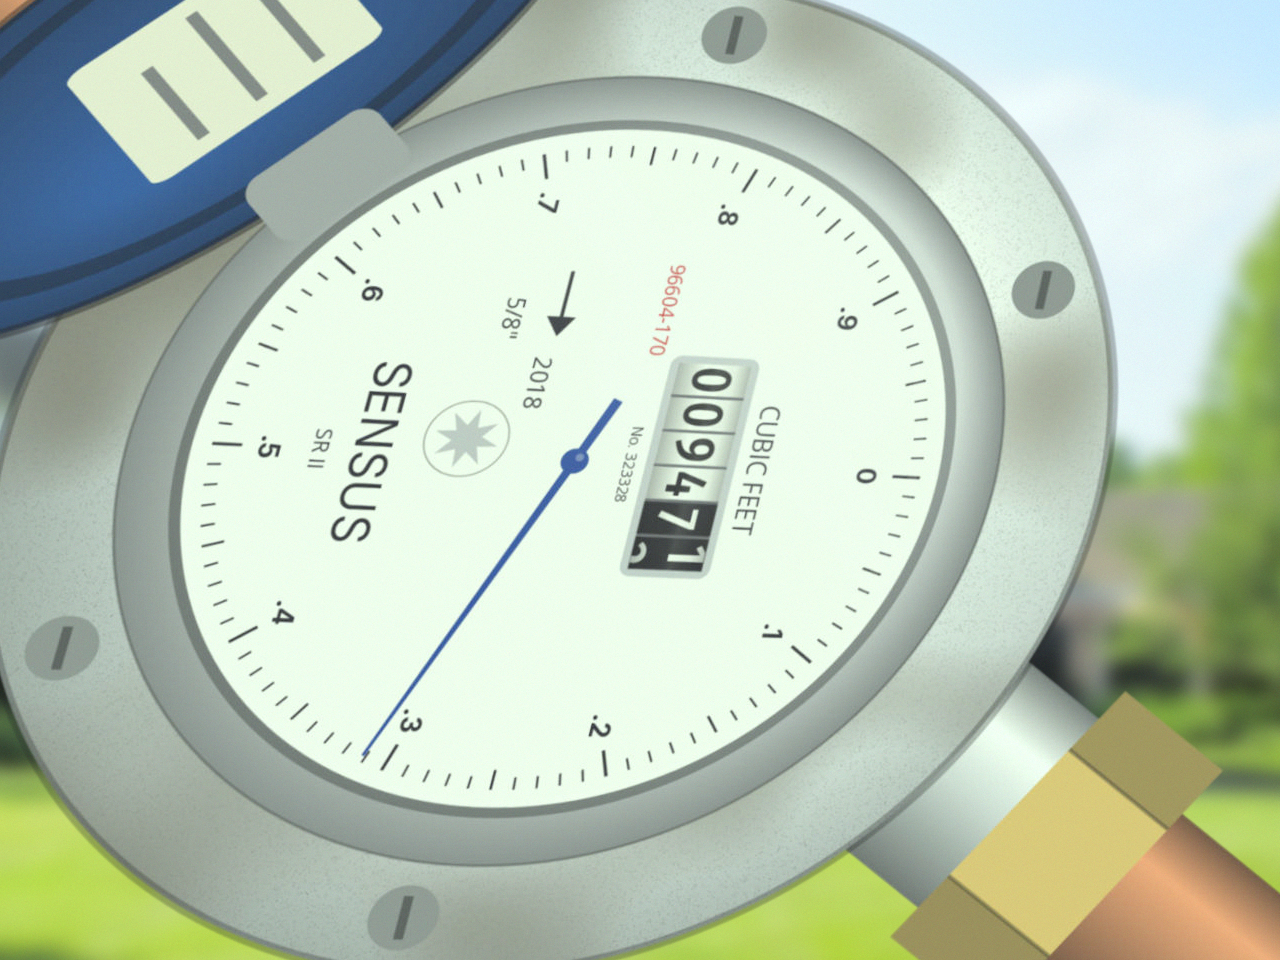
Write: 9471.31 ft³
